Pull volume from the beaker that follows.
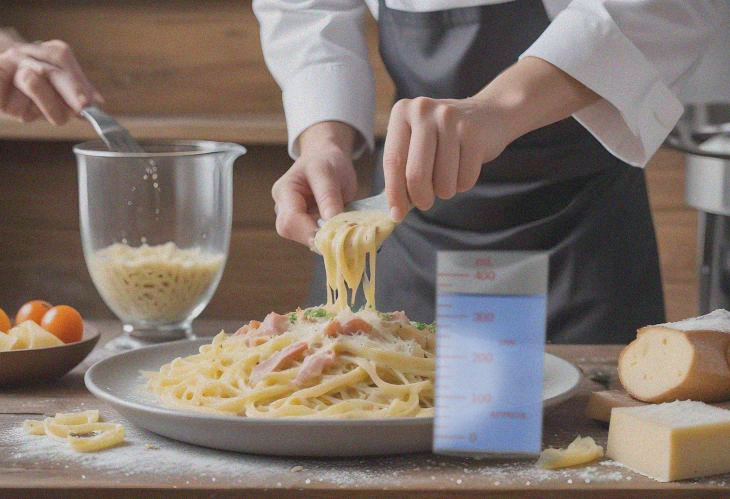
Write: 350 mL
